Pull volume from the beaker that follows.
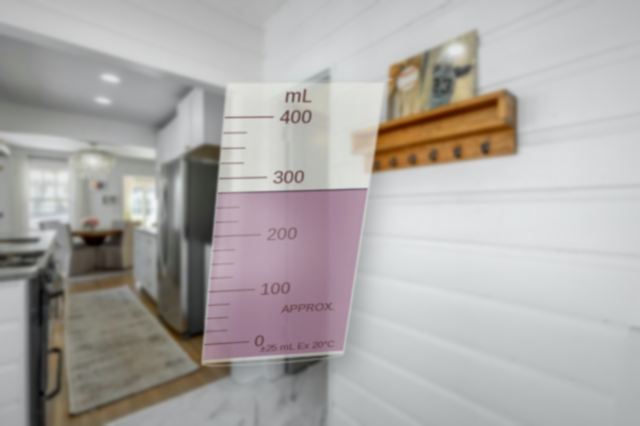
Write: 275 mL
